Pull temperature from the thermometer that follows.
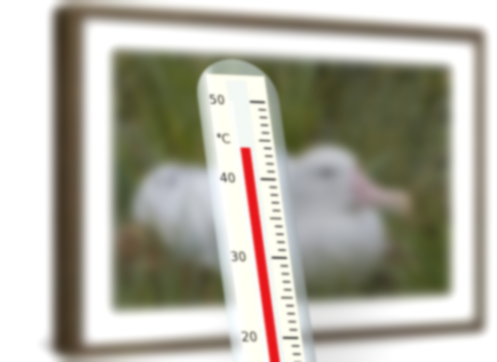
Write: 44 °C
